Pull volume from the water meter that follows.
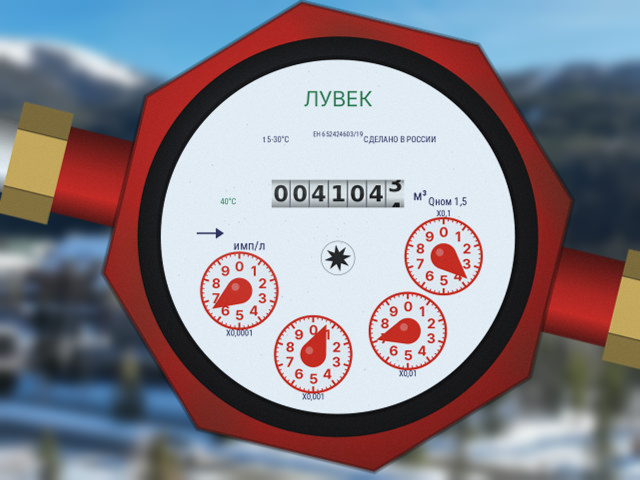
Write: 41043.3706 m³
